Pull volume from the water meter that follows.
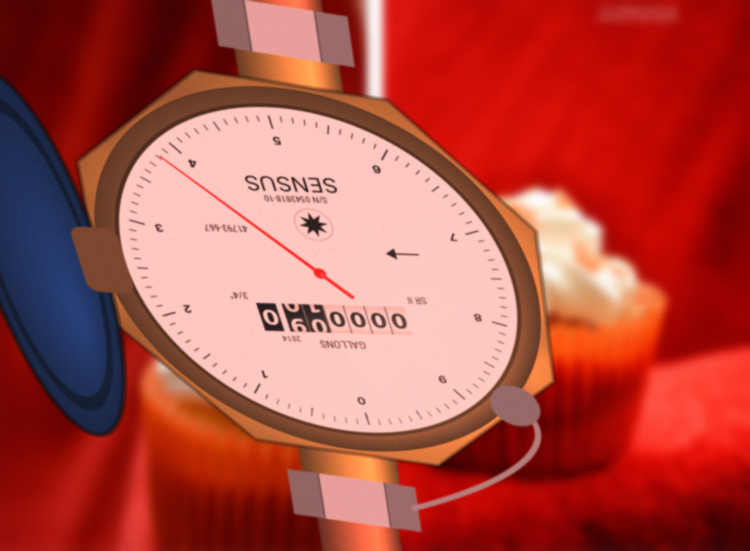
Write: 93.8 gal
